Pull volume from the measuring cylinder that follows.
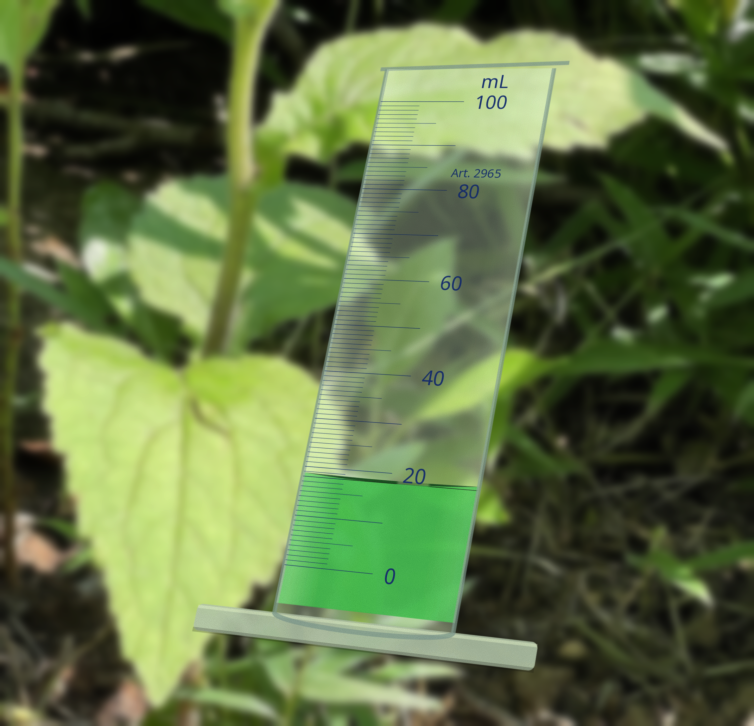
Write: 18 mL
